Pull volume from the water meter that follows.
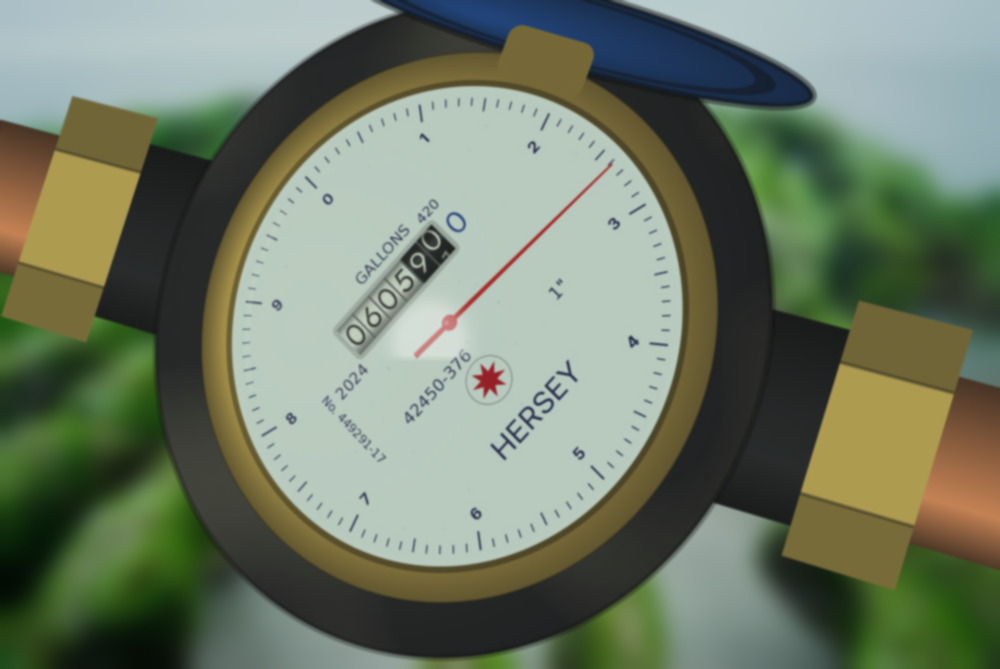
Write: 605902.6 gal
